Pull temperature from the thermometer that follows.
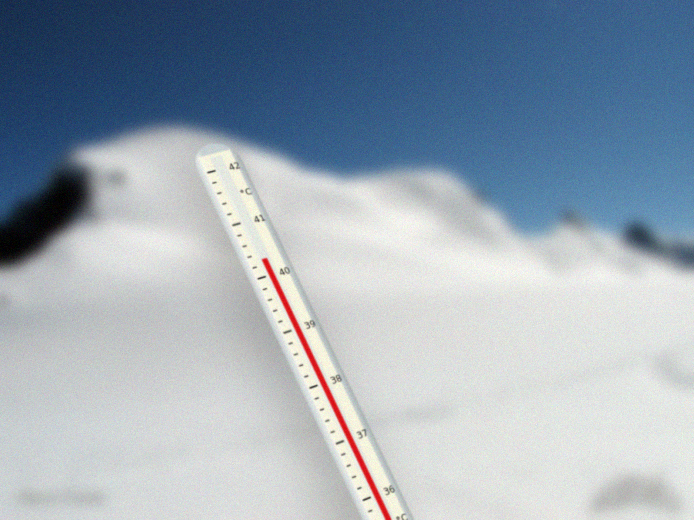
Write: 40.3 °C
